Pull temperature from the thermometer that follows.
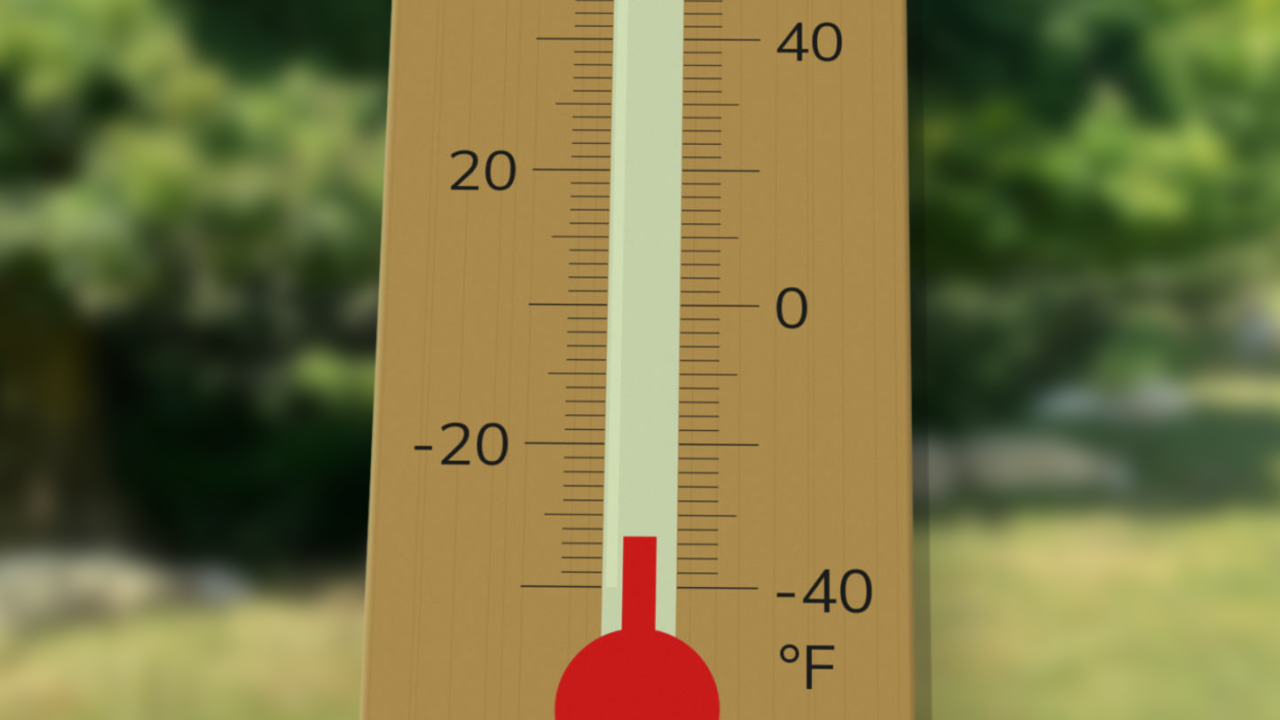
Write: -33 °F
